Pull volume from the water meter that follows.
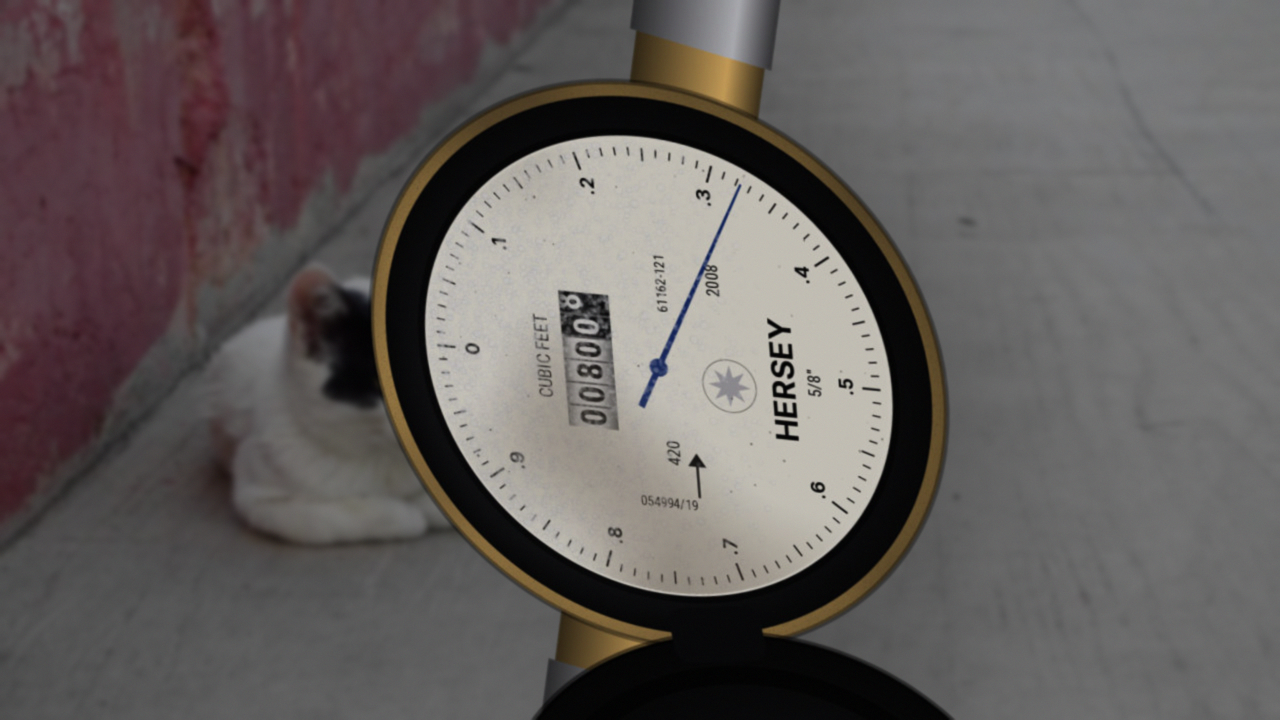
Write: 8008.32 ft³
